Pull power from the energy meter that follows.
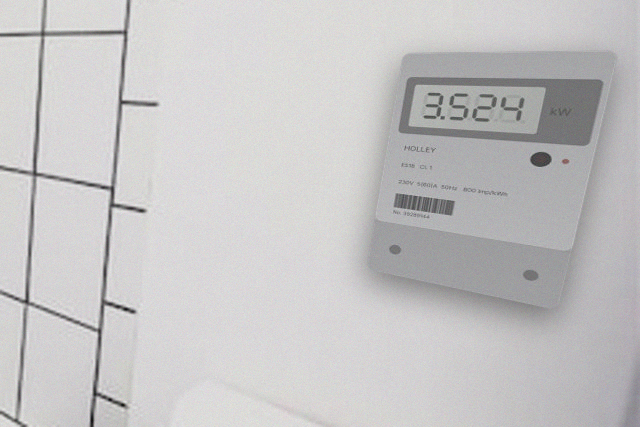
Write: 3.524 kW
